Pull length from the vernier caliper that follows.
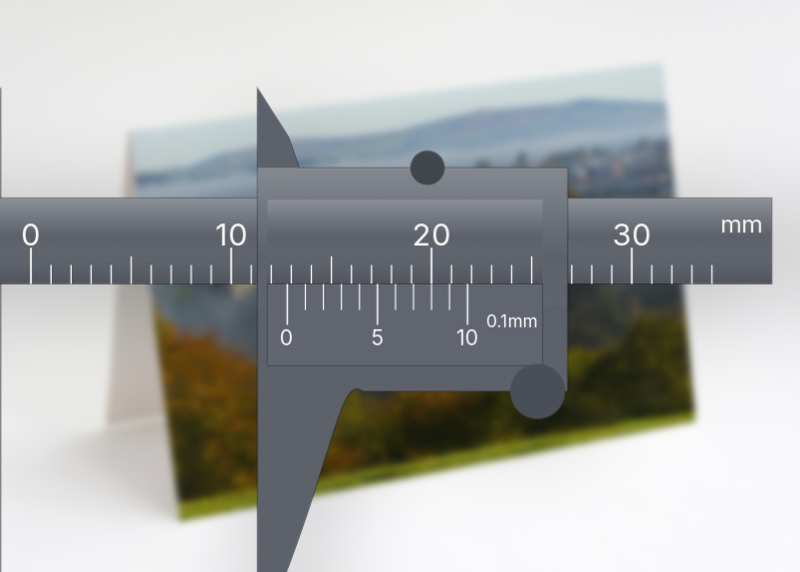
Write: 12.8 mm
